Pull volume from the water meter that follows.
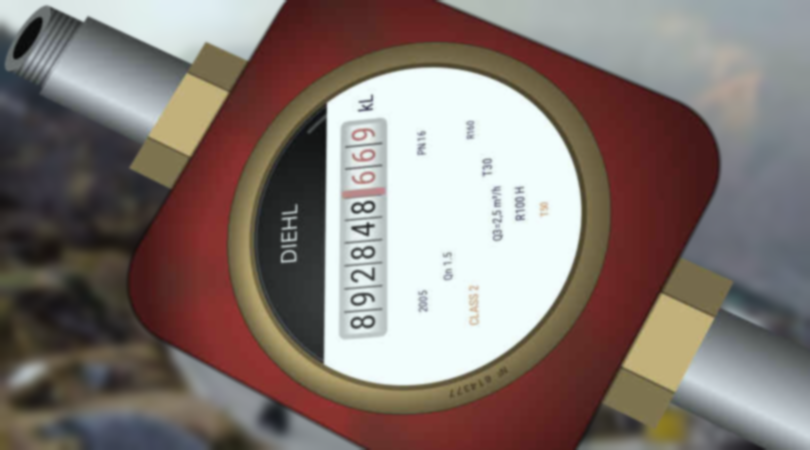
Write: 892848.669 kL
